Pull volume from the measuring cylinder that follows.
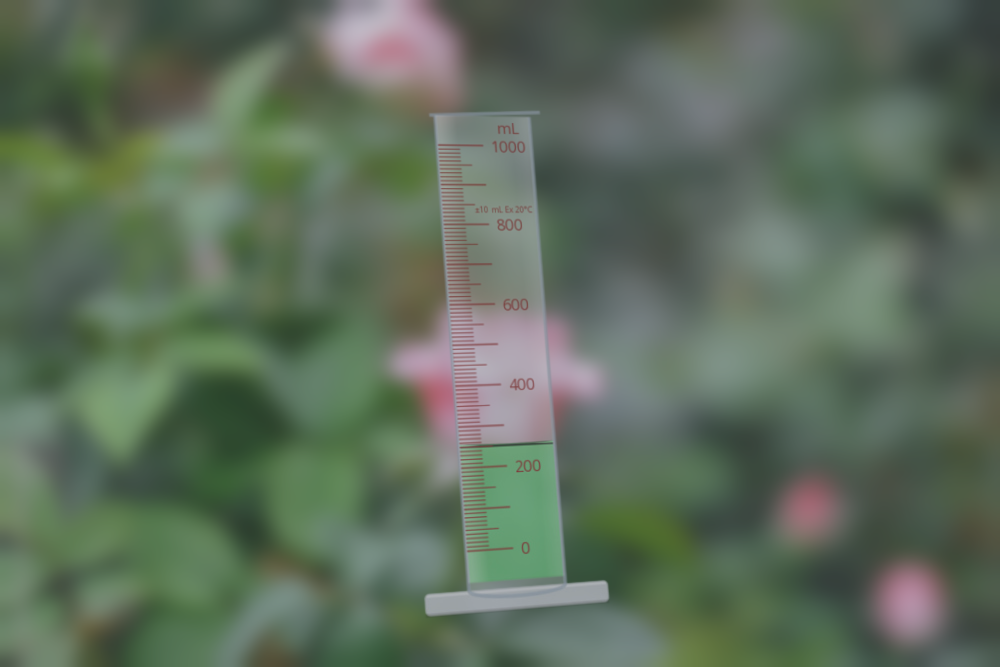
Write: 250 mL
